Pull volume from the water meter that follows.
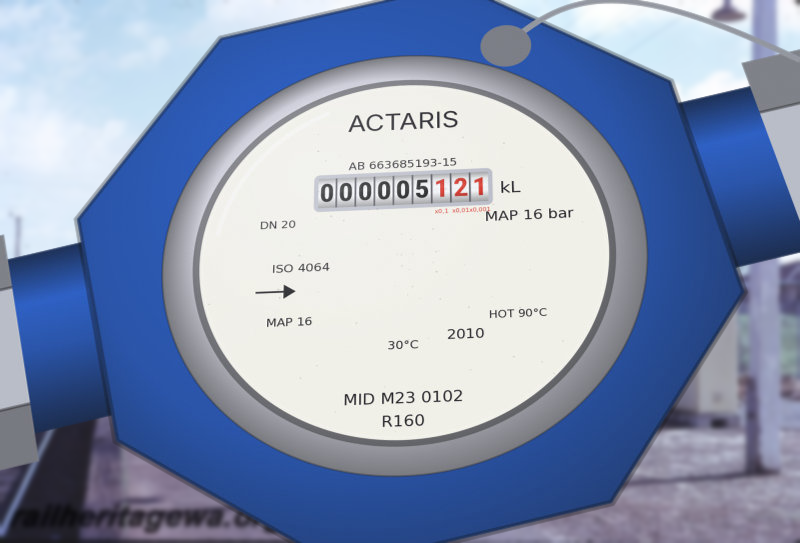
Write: 5.121 kL
